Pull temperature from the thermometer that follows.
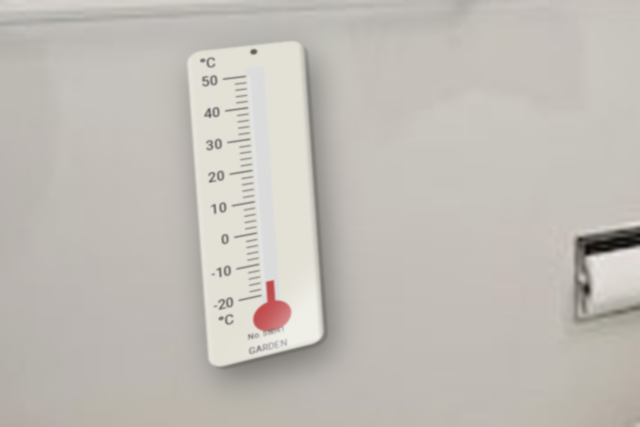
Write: -16 °C
